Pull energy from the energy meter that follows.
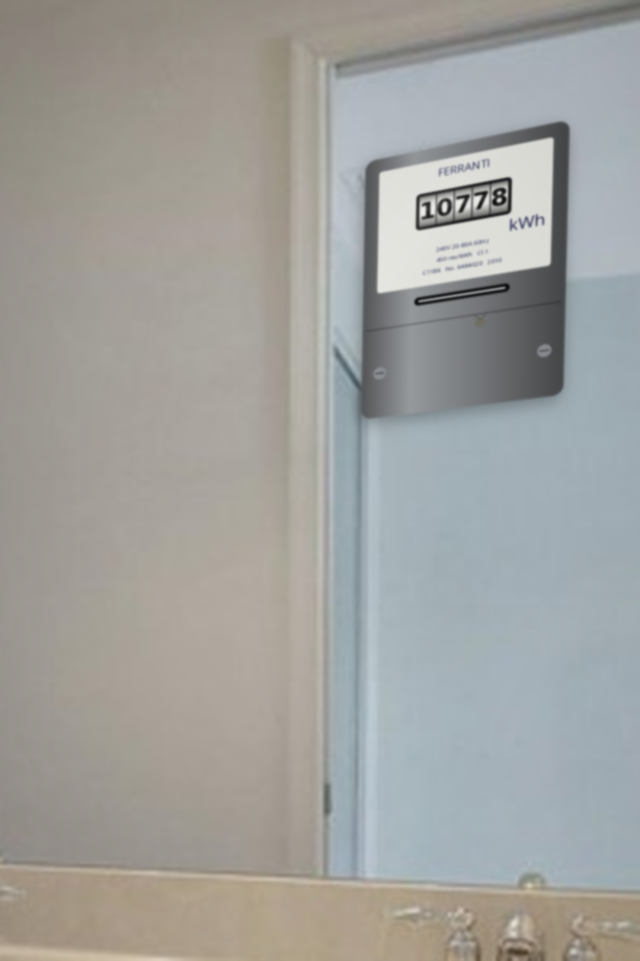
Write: 10778 kWh
